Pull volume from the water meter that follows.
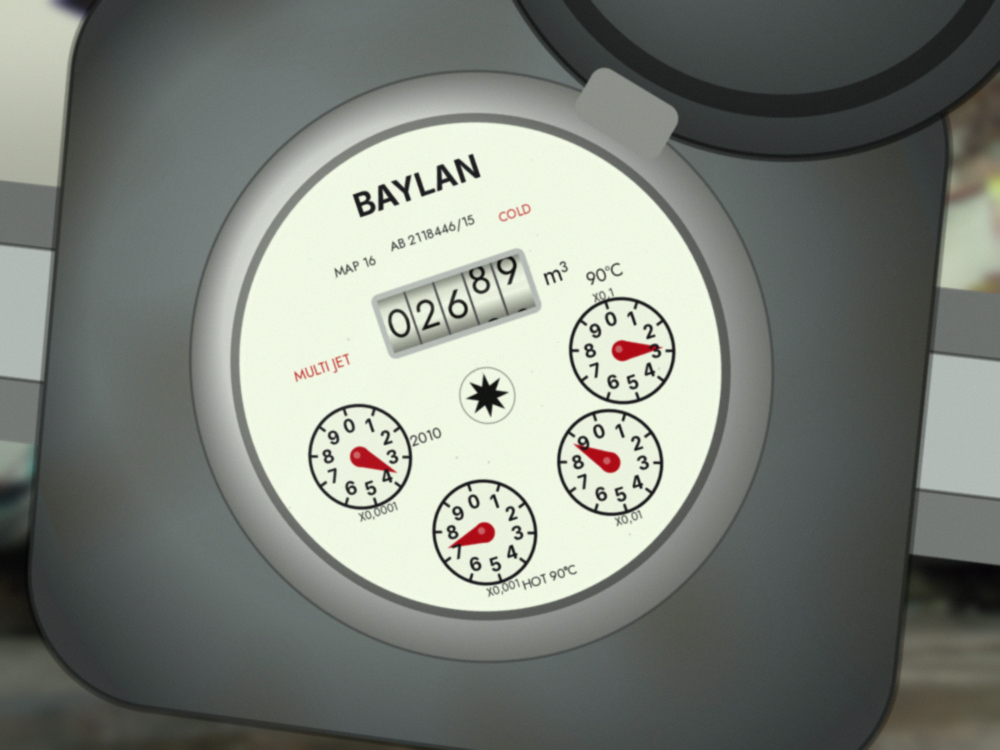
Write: 2689.2873 m³
